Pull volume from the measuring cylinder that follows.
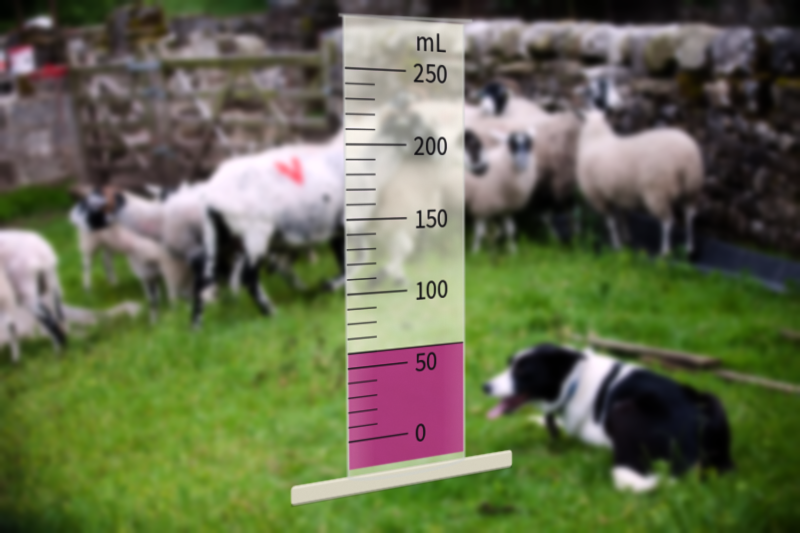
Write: 60 mL
